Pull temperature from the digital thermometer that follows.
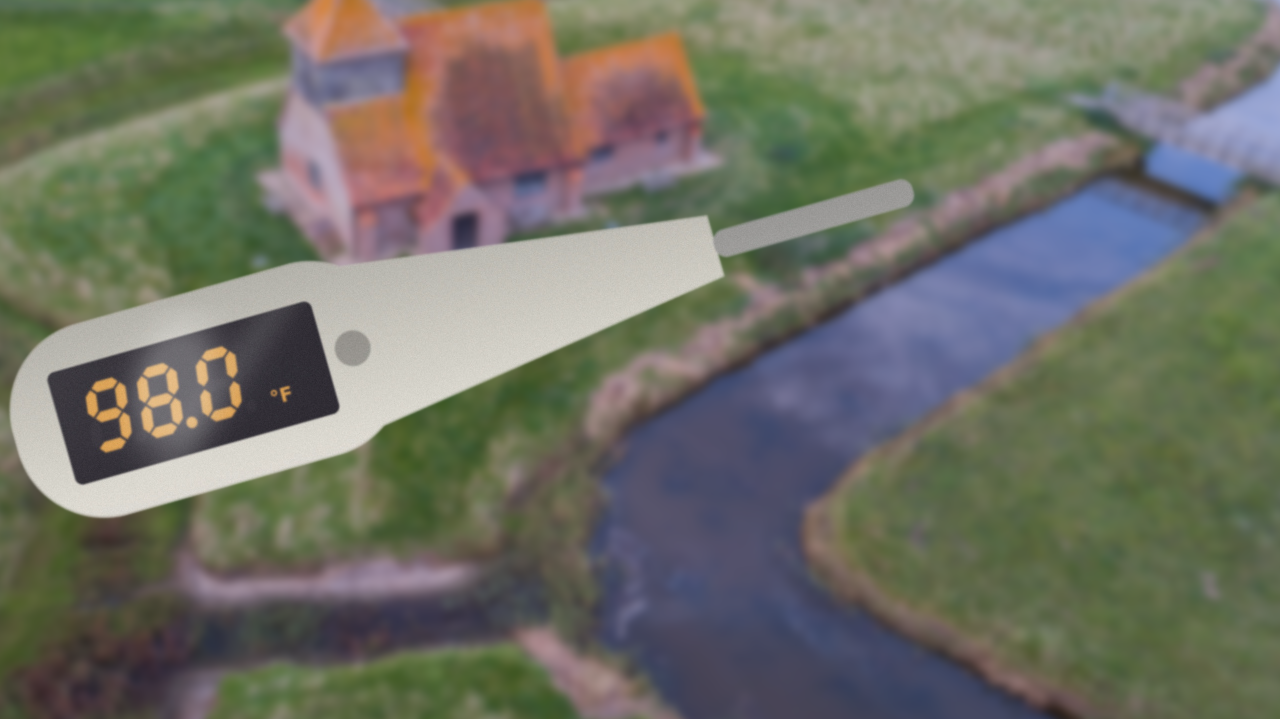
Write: 98.0 °F
